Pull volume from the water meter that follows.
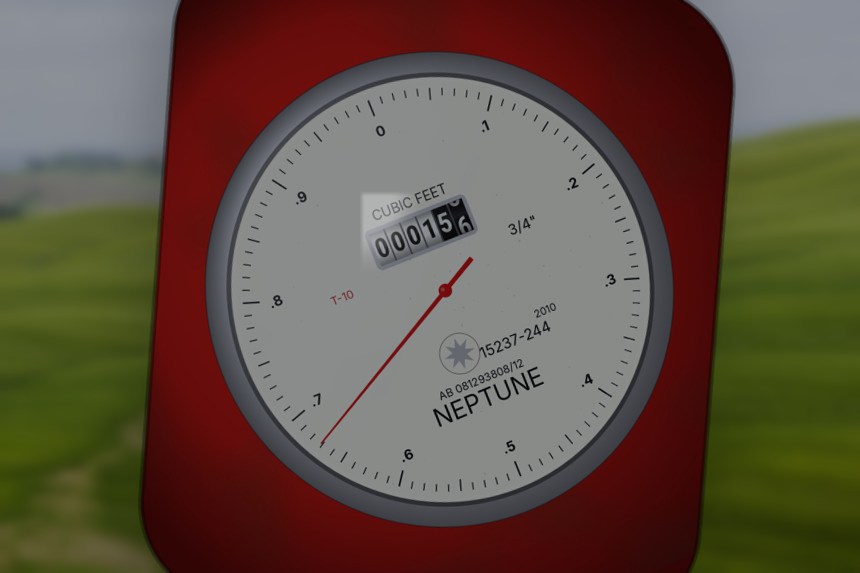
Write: 155.67 ft³
